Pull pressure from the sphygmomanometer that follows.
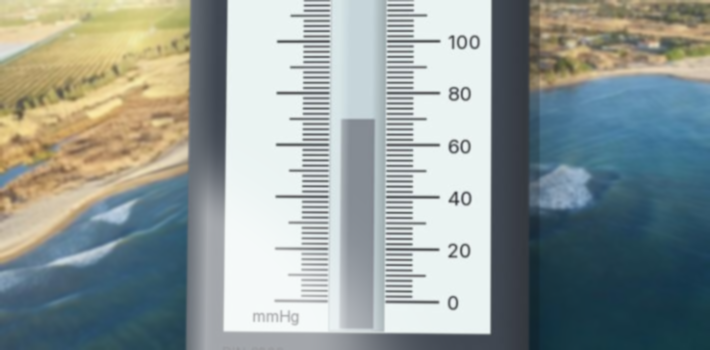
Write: 70 mmHg
